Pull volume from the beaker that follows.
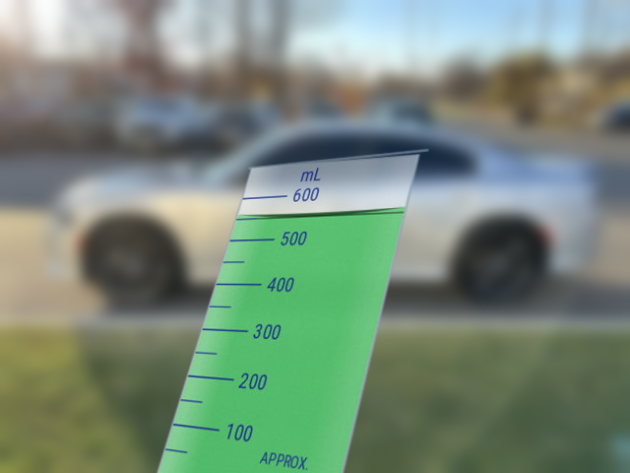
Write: 550 mL
